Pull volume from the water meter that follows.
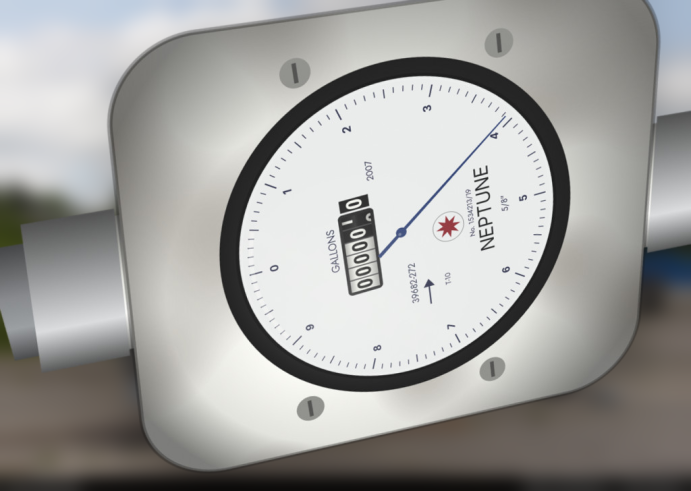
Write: 13.9 gal
